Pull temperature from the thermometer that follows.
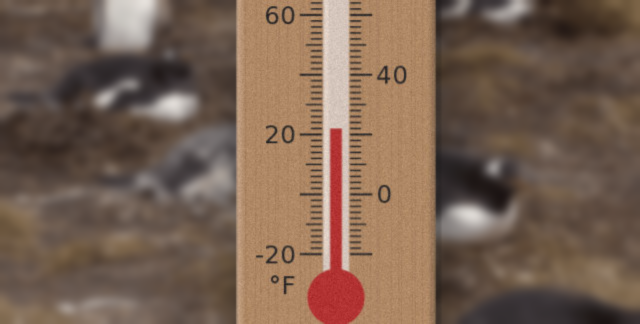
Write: 22 °F
